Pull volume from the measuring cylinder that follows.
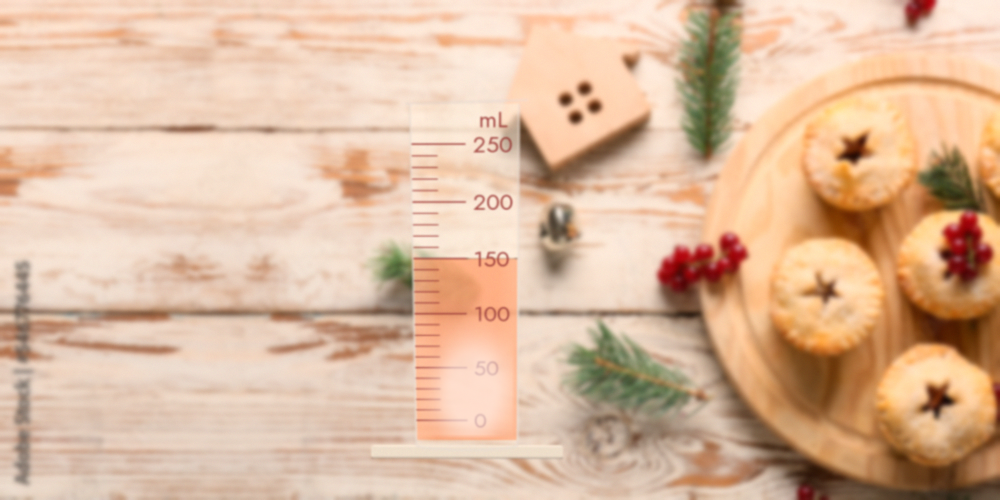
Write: 150 mL
